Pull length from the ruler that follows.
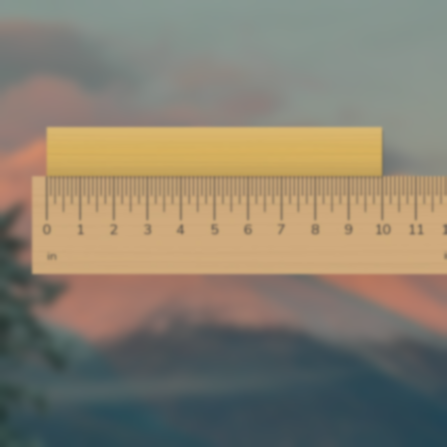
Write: 10 in
